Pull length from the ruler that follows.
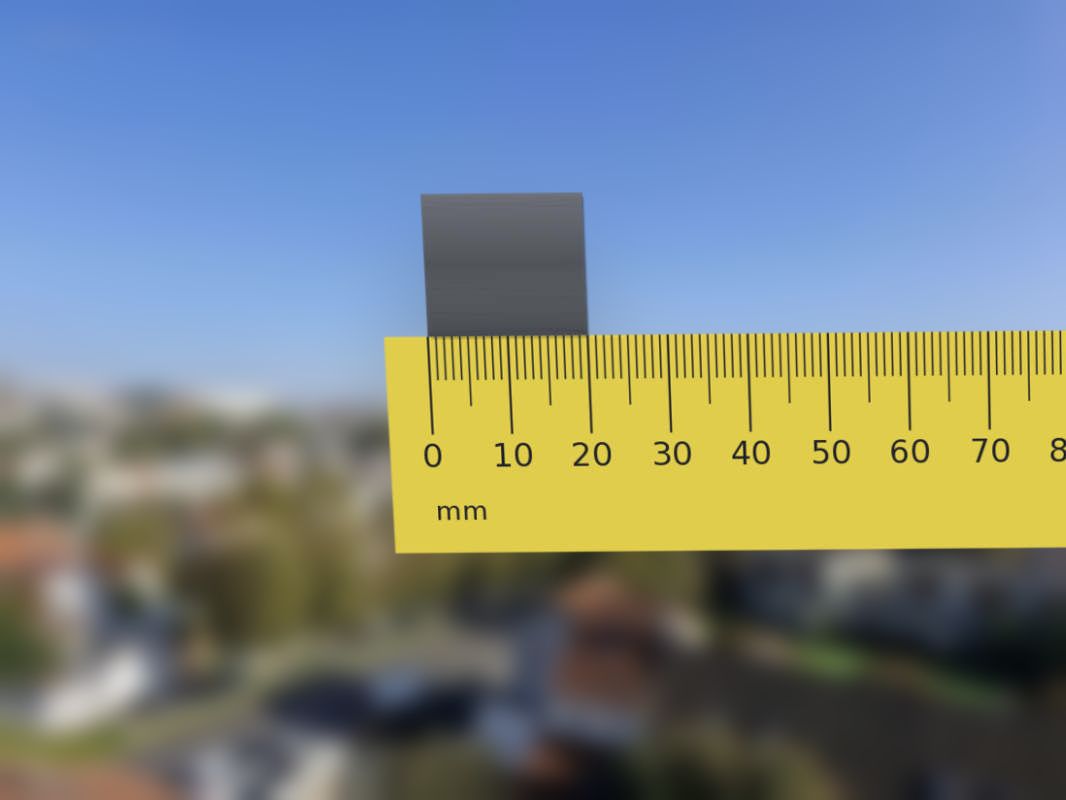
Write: 20 mm
